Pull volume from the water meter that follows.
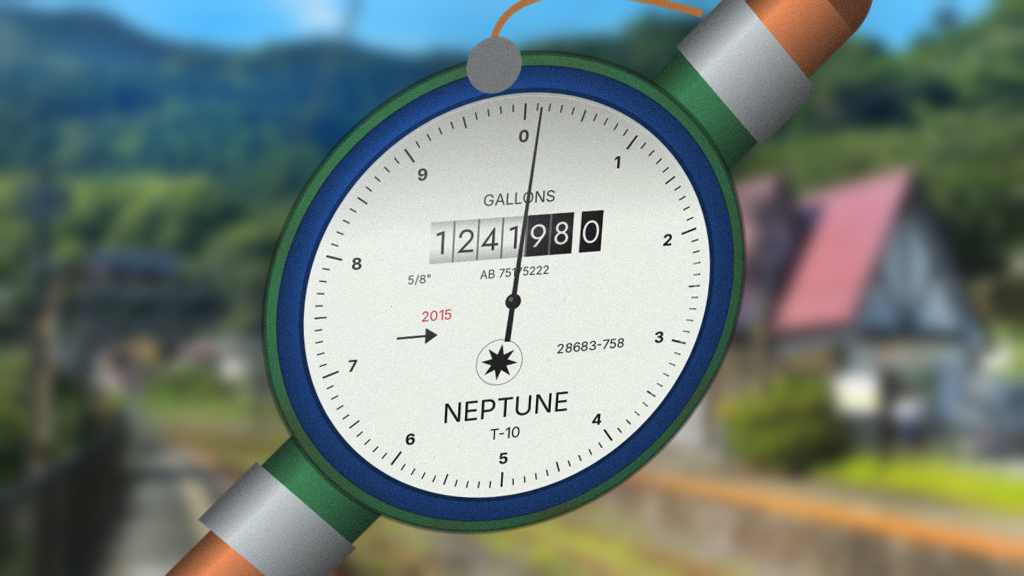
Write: 1241980.1 gal
